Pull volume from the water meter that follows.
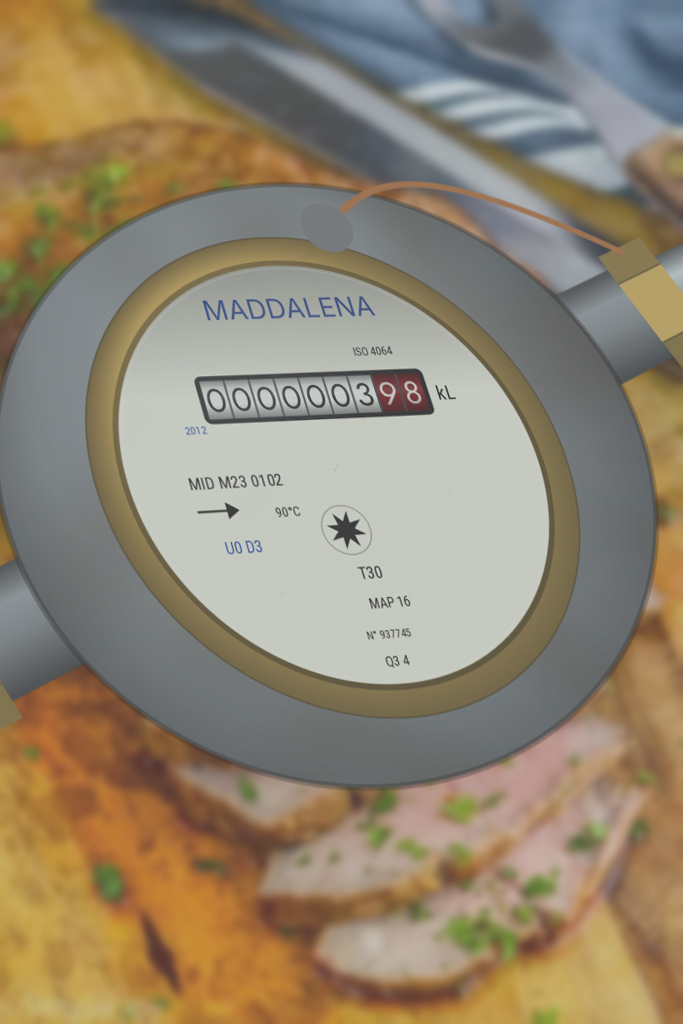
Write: 3.98 kL
